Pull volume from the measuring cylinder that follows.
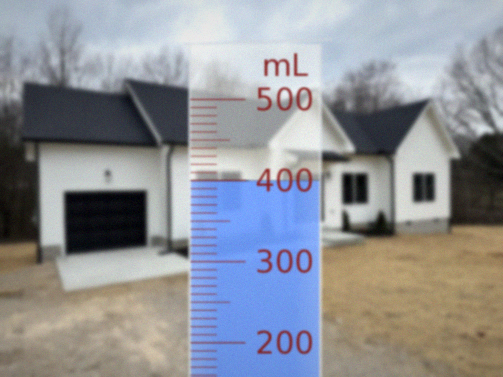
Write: 400 mL
